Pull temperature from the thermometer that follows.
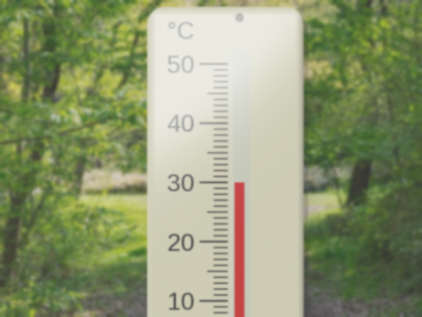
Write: 30 °C
